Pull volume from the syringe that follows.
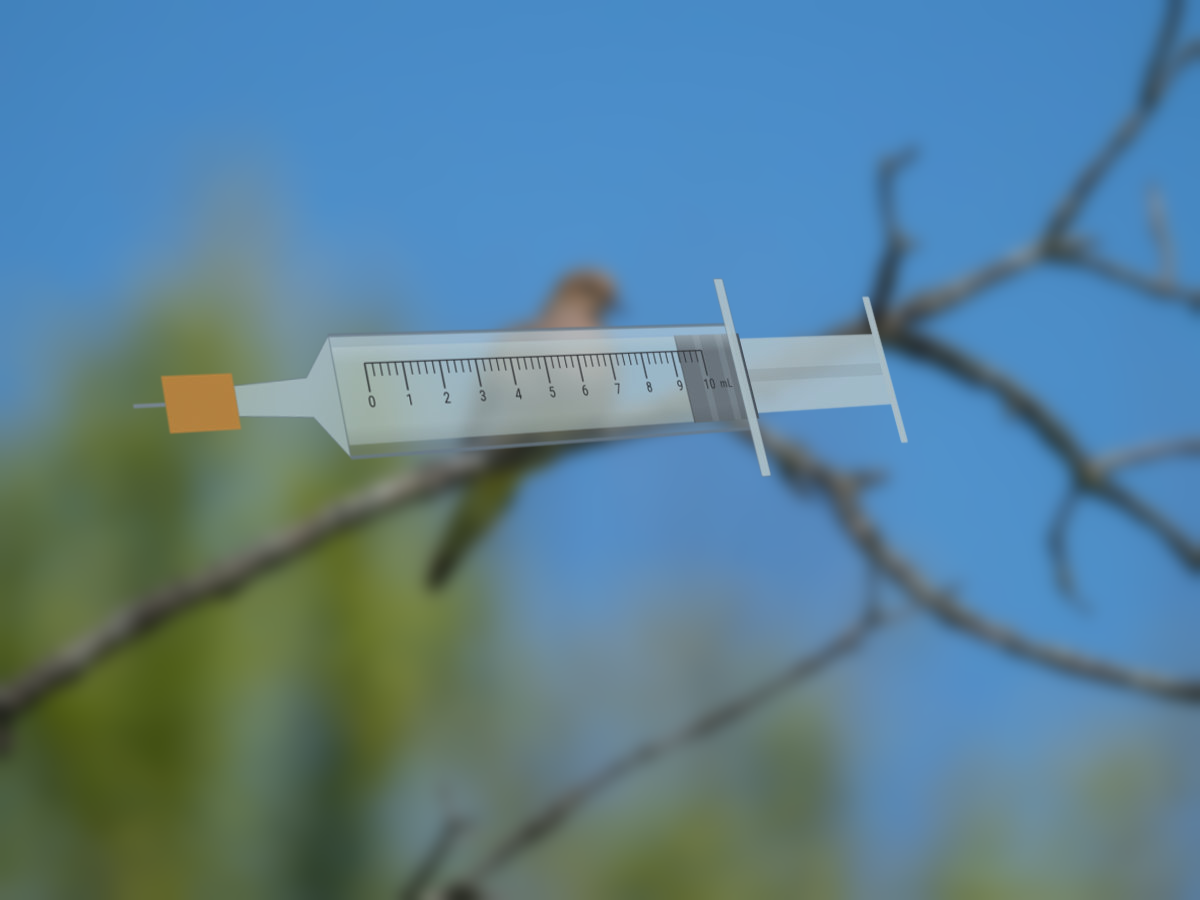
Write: 9.2 mL
